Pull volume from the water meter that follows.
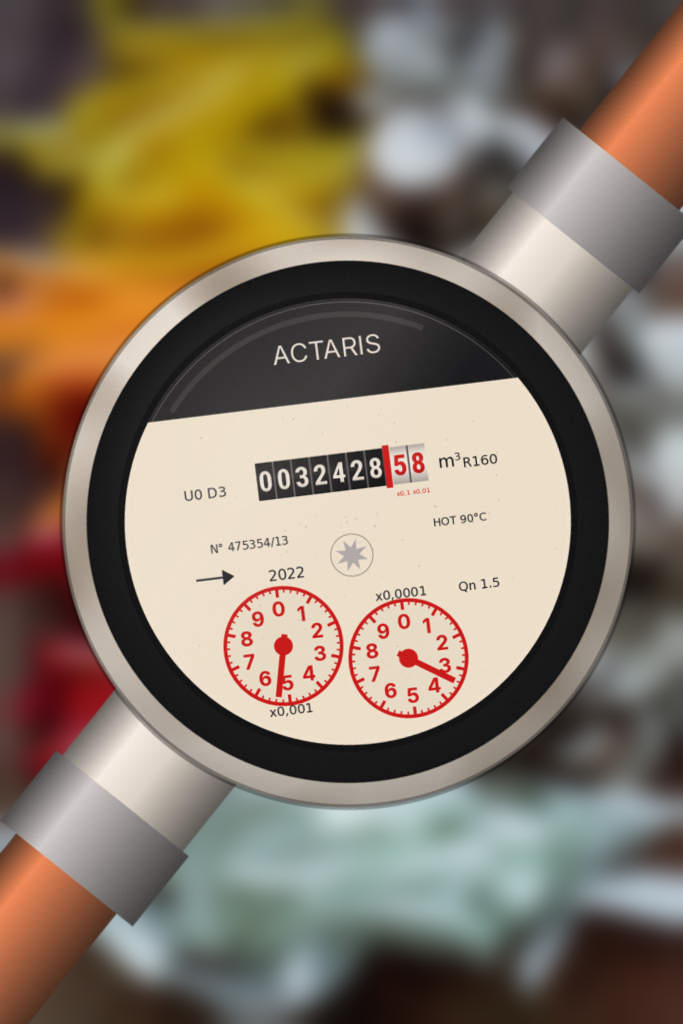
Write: 32428.5853 m³
